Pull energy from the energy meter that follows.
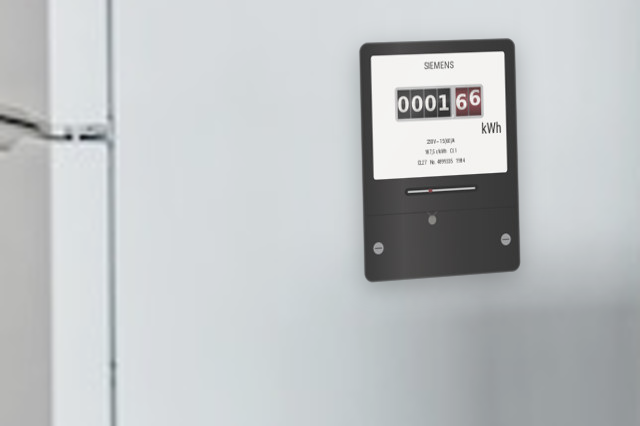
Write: 1.66 kWh
